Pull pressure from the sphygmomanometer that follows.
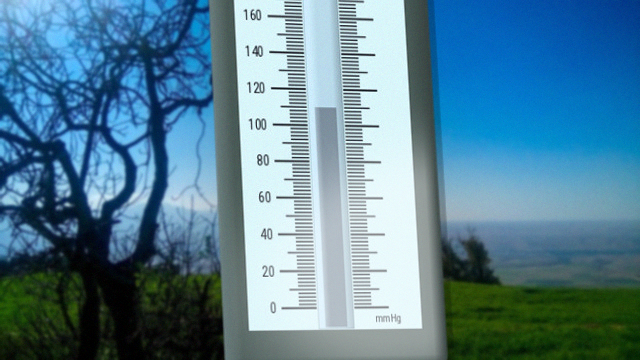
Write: 110 mmHg
